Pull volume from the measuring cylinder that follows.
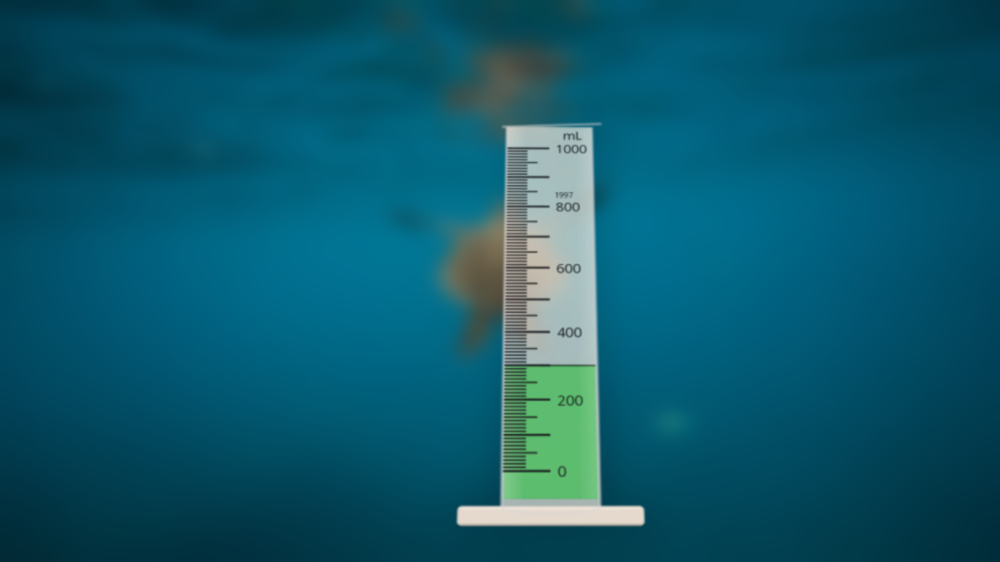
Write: 300 mL
